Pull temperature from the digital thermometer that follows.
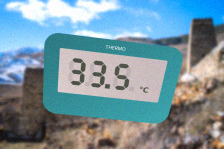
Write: 33.5 °C
